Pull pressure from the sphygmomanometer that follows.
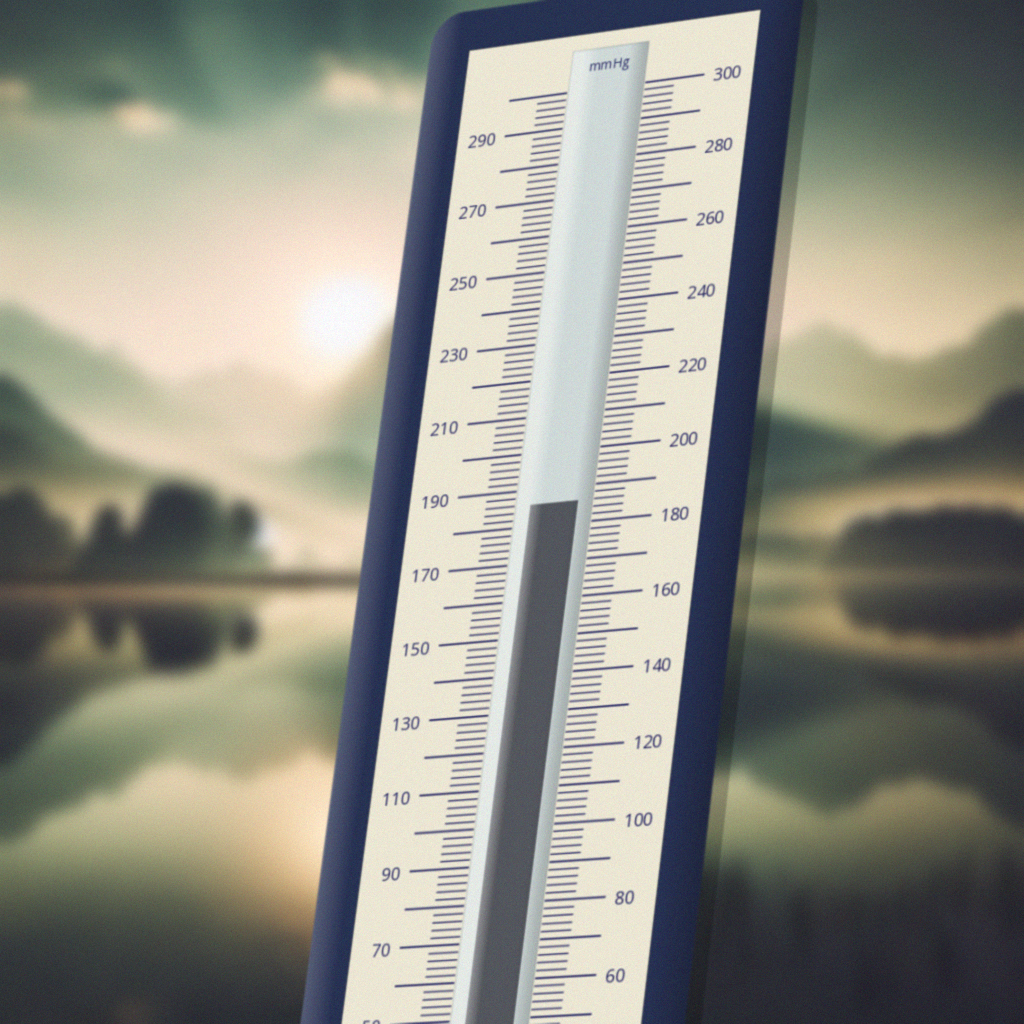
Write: 186 mmHg
